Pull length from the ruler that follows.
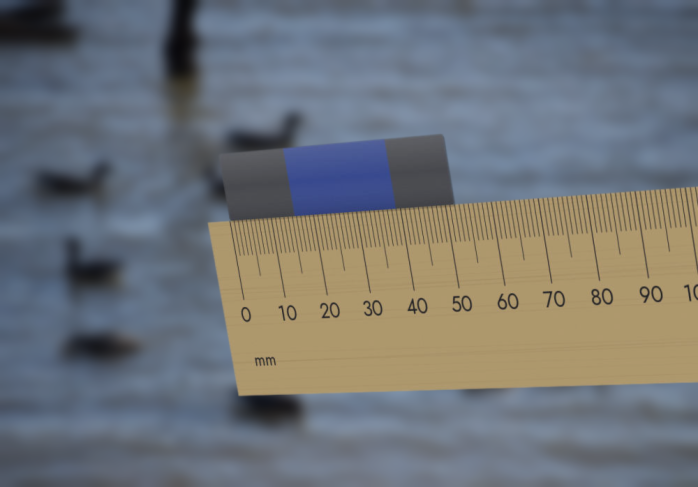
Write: 52 mm
